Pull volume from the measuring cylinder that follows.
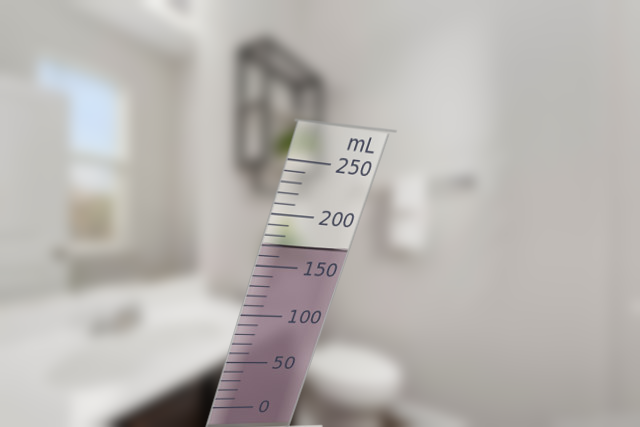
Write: 170 mL
